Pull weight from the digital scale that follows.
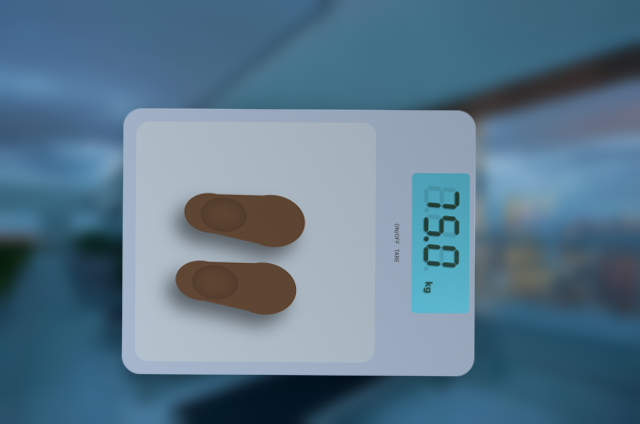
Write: 75.0 kg
